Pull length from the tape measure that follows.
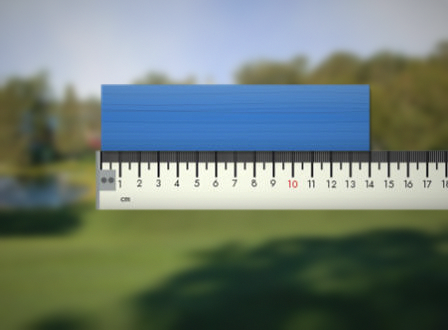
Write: 14 cm
